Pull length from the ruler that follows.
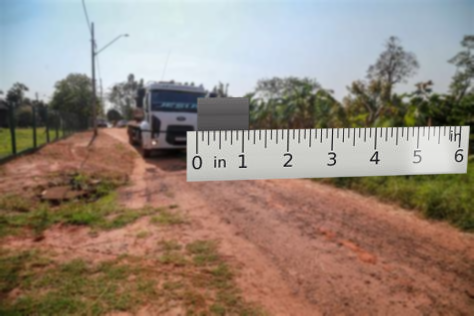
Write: 1.125 in
